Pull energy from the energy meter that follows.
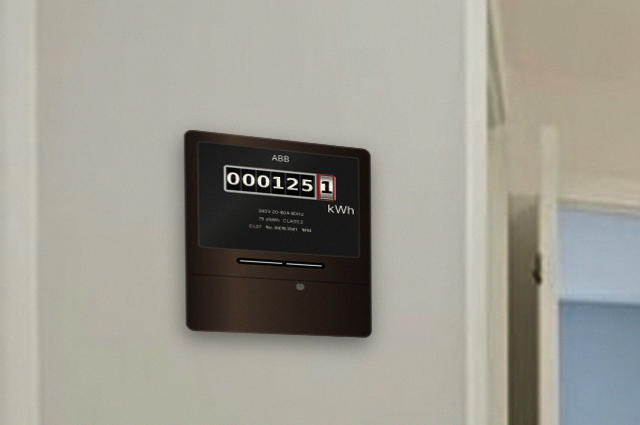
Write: 125.1 kWh
